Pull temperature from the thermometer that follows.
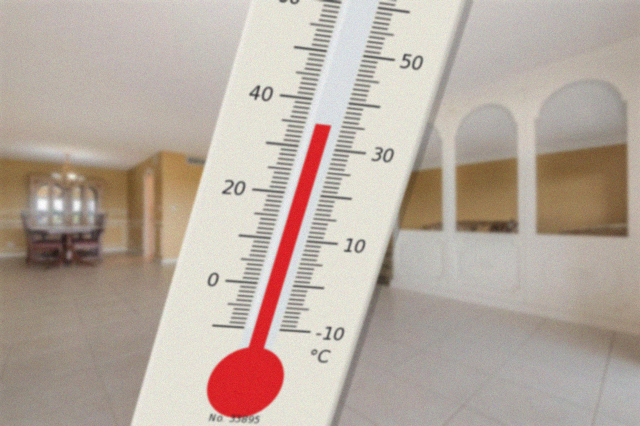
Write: 35 °C
